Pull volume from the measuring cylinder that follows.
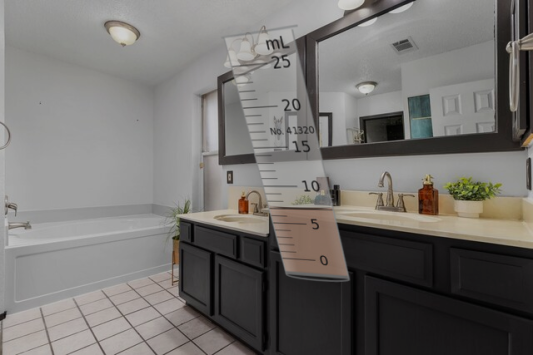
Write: 7 mL
